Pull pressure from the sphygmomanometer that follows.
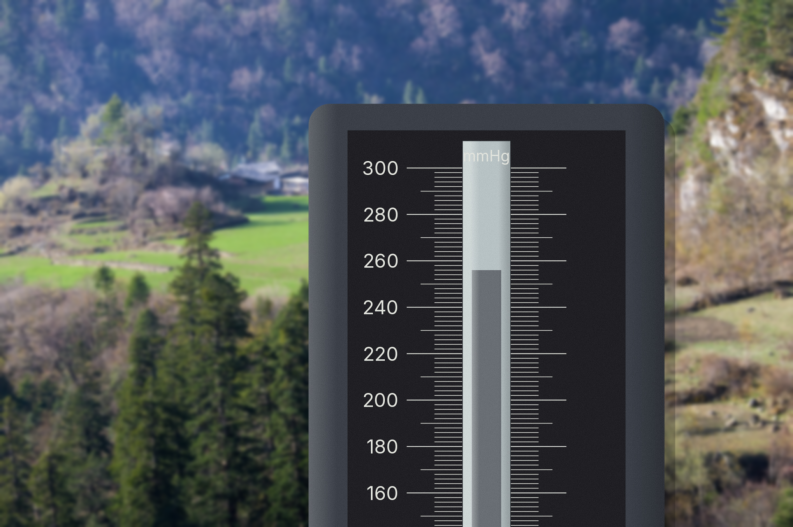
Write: 256 mmHg
